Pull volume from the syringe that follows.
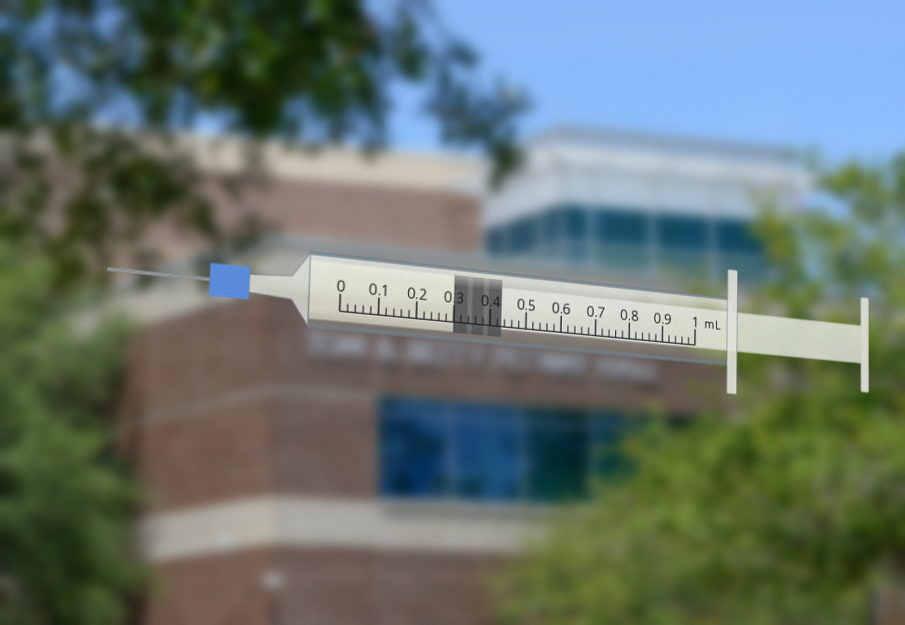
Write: 0.3 mL
